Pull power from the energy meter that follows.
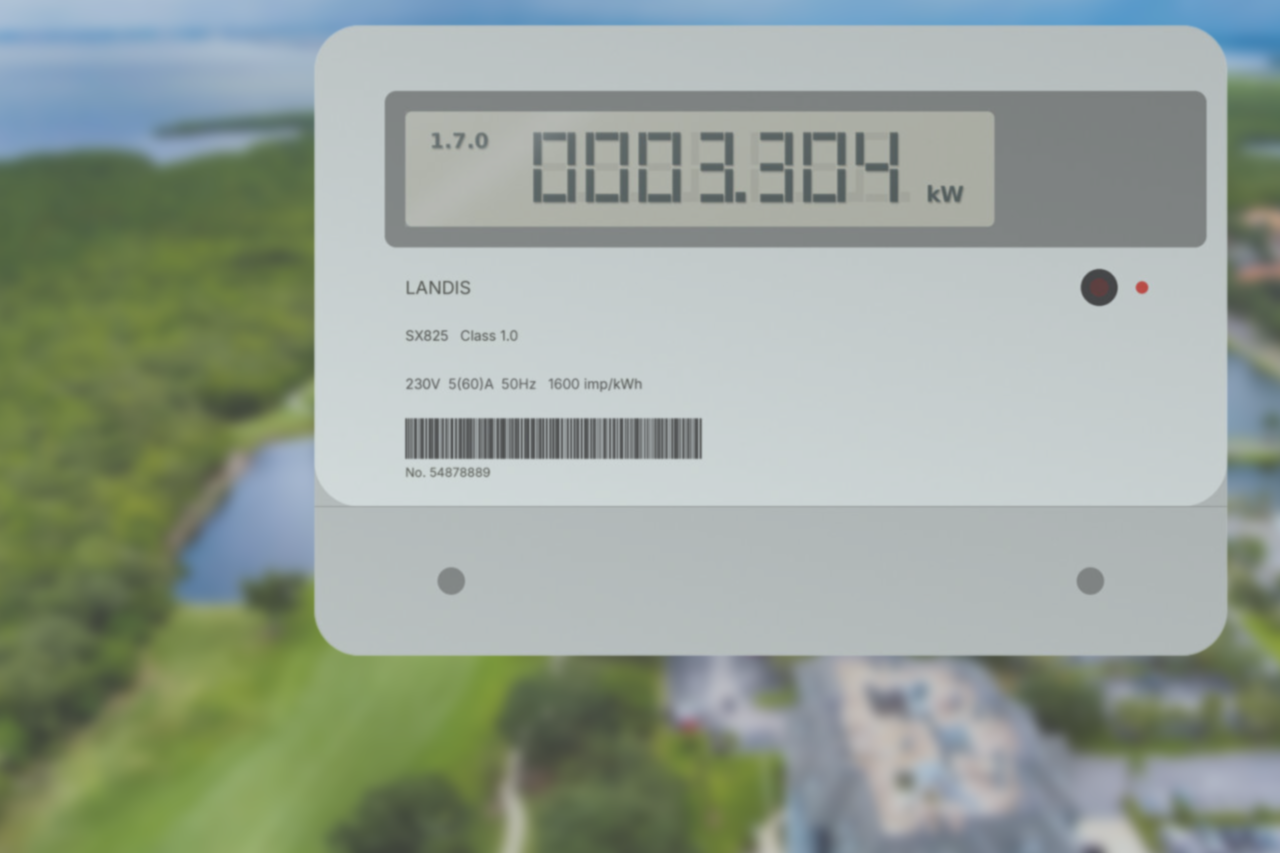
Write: 3.304 kW
